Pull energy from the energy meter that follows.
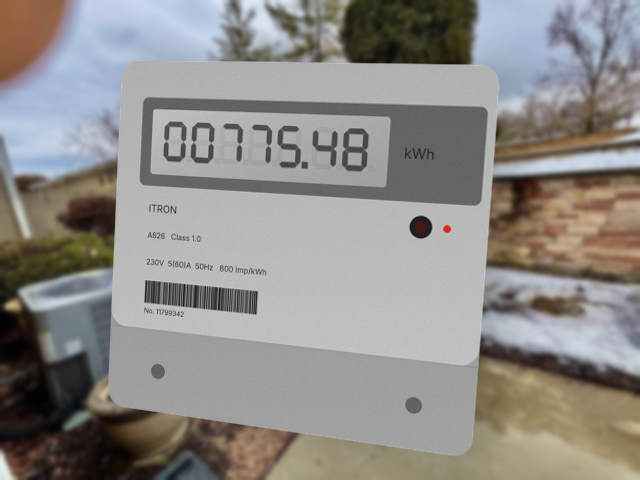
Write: 775.48 kWh
